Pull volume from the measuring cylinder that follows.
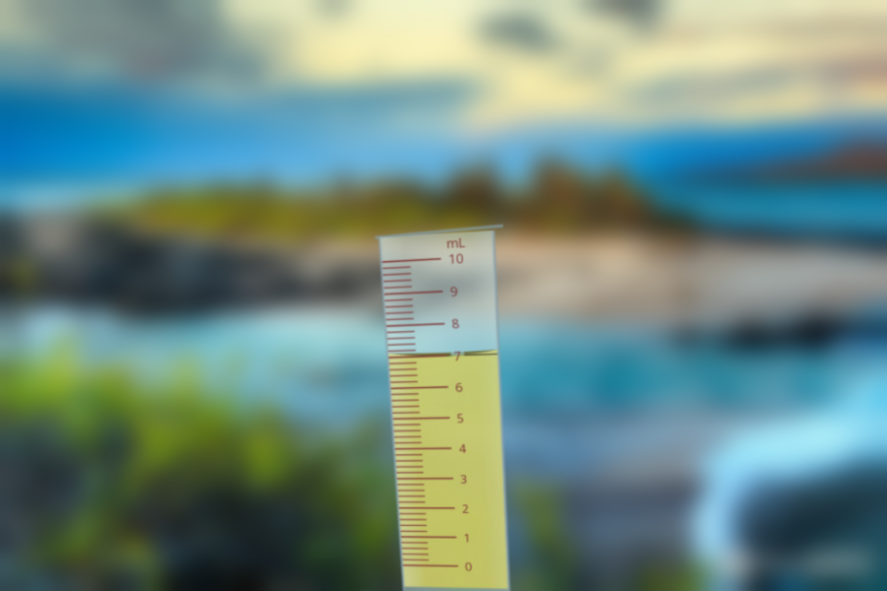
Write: 7 mL
